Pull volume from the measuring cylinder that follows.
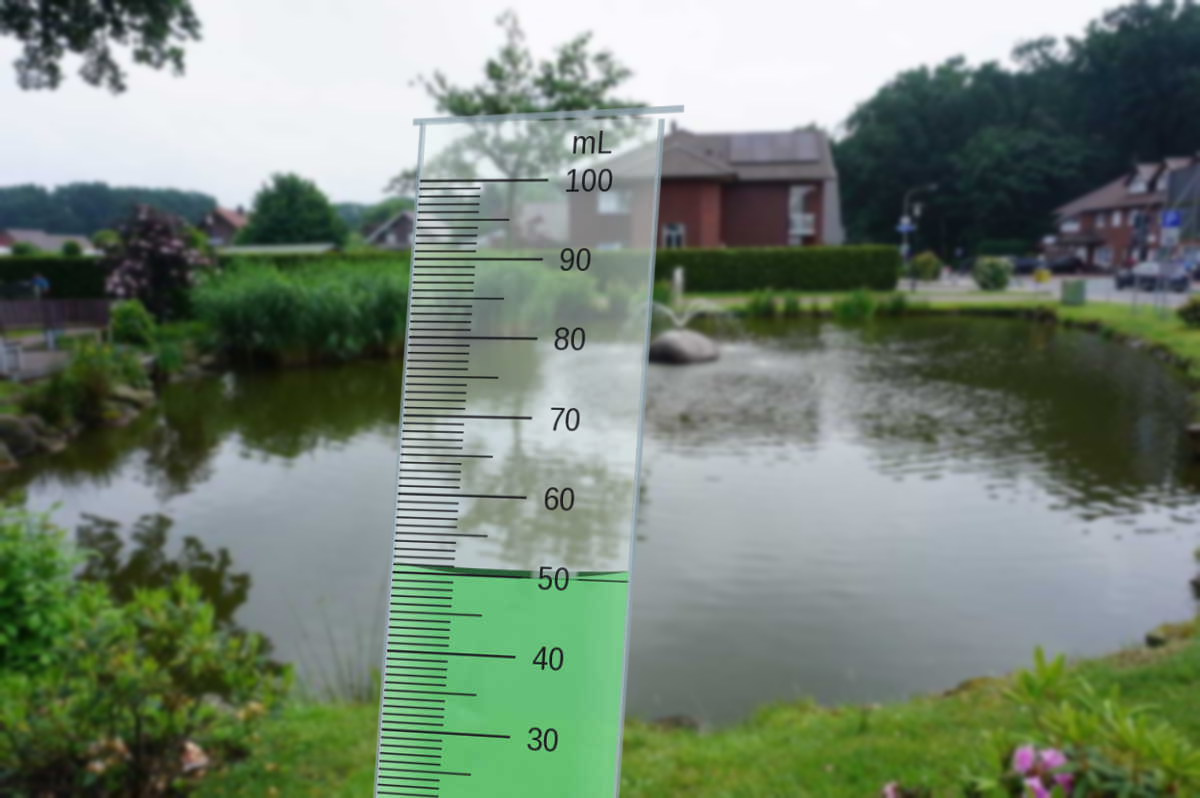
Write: 50 mL
